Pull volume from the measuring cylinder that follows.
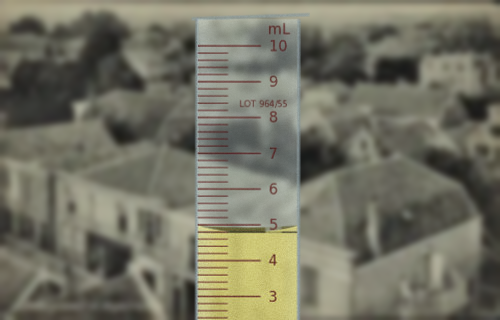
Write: 4.8 mL
